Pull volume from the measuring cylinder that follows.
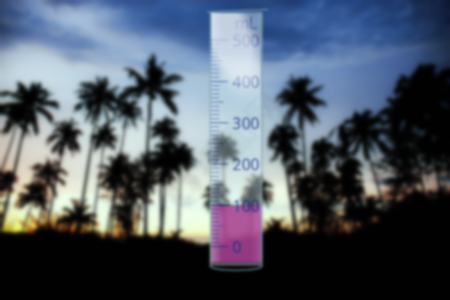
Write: 100 mL
